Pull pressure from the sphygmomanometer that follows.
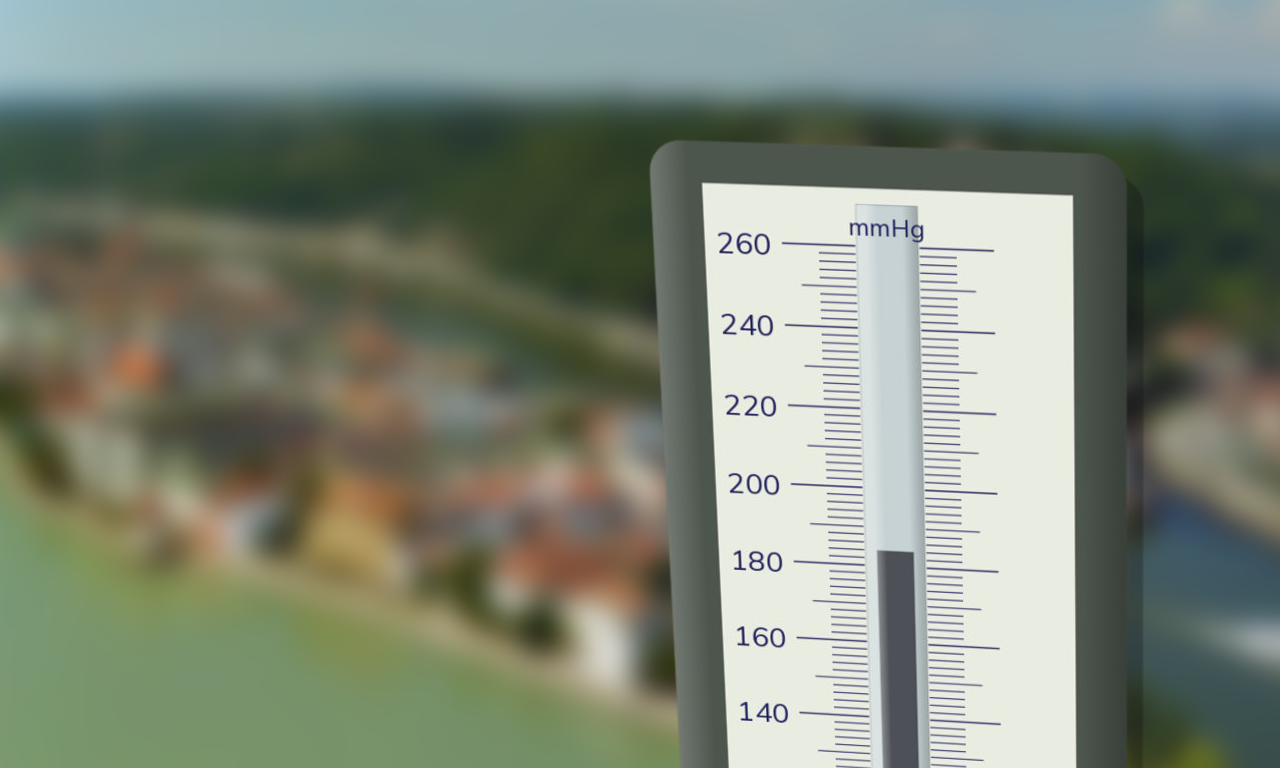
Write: 184 mmHg
